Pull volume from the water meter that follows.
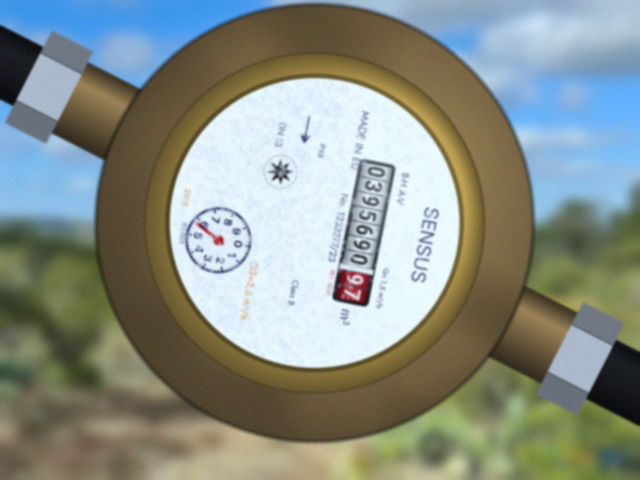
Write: 395690.975 m³
